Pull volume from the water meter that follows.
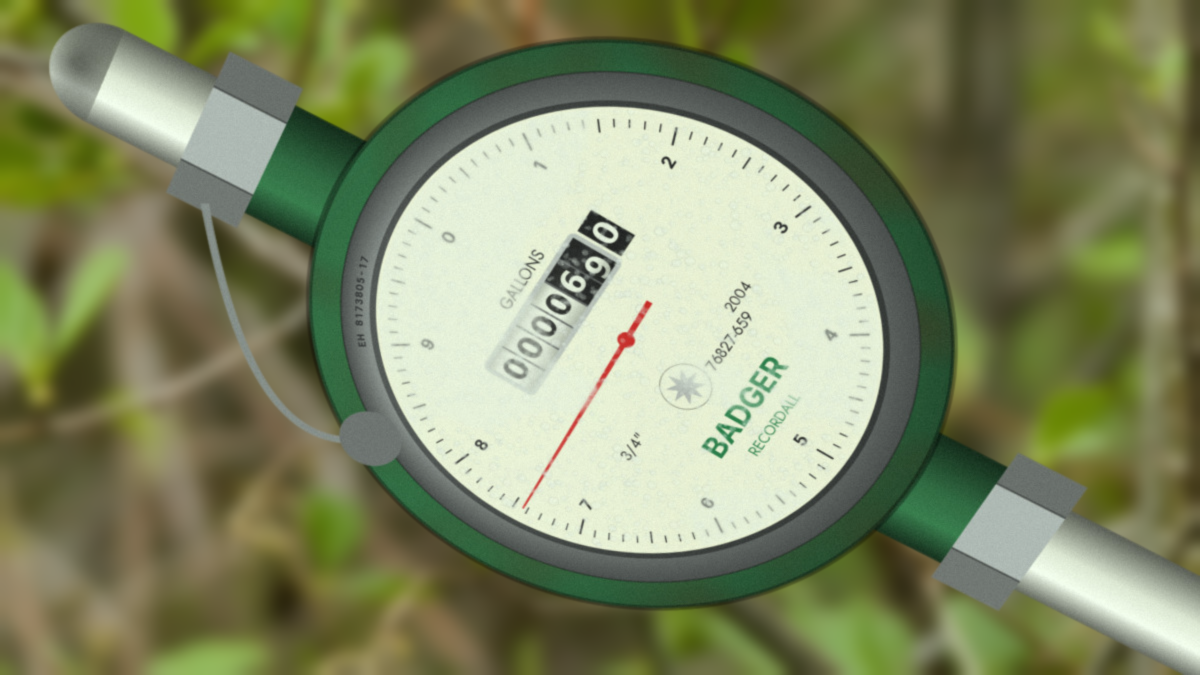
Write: 687.4 gal
